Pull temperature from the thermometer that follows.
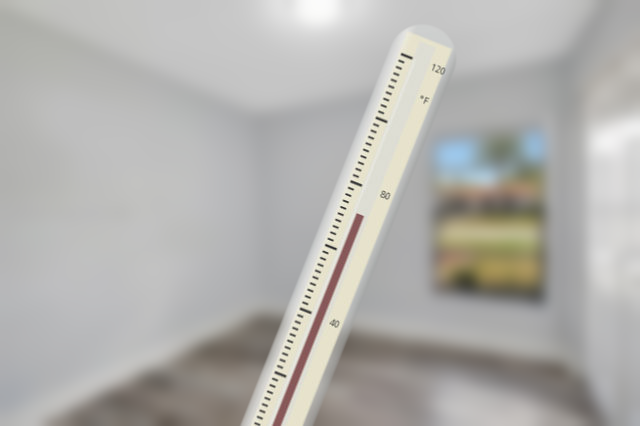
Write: 72 °F
